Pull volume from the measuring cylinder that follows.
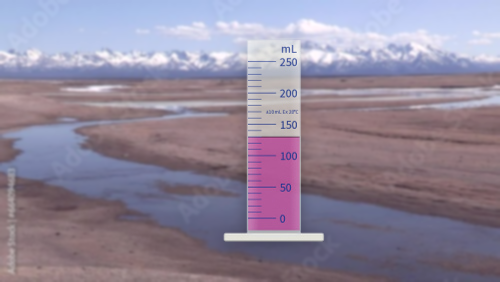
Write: 130 mL
